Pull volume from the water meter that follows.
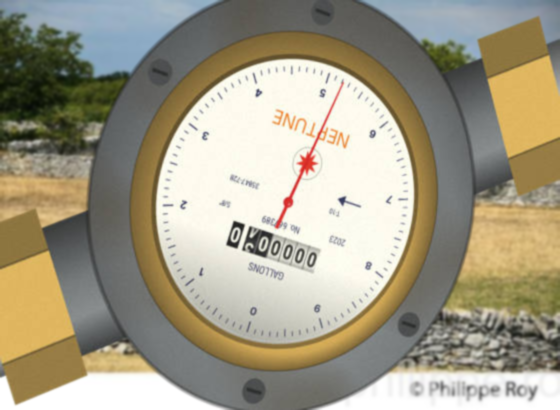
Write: 35.2 gal
